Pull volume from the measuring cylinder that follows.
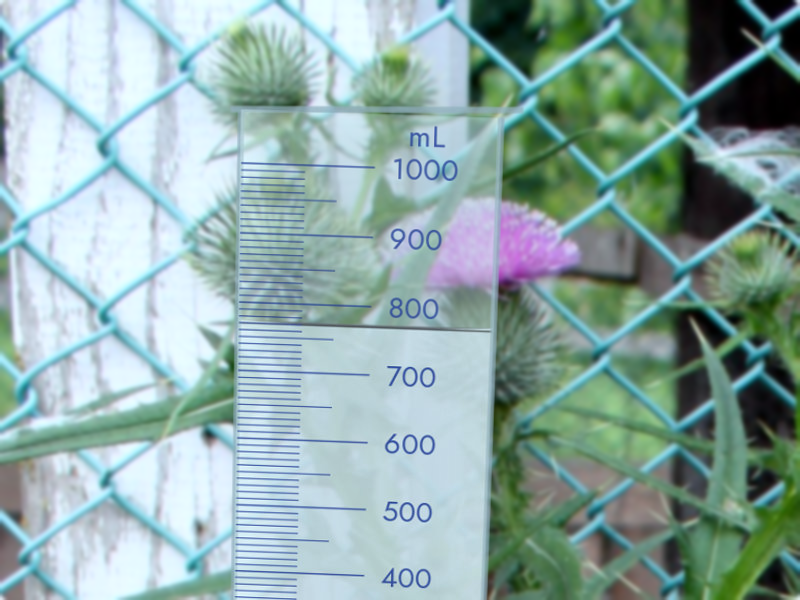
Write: 770 mL
